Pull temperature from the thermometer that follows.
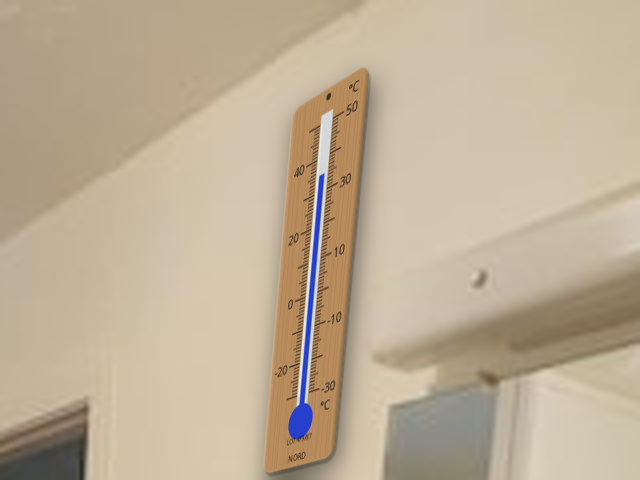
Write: 35 °C
